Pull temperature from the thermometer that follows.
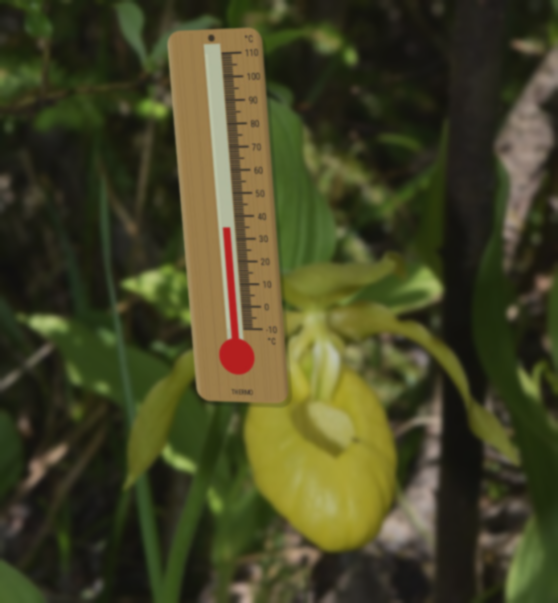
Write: 35 °C
